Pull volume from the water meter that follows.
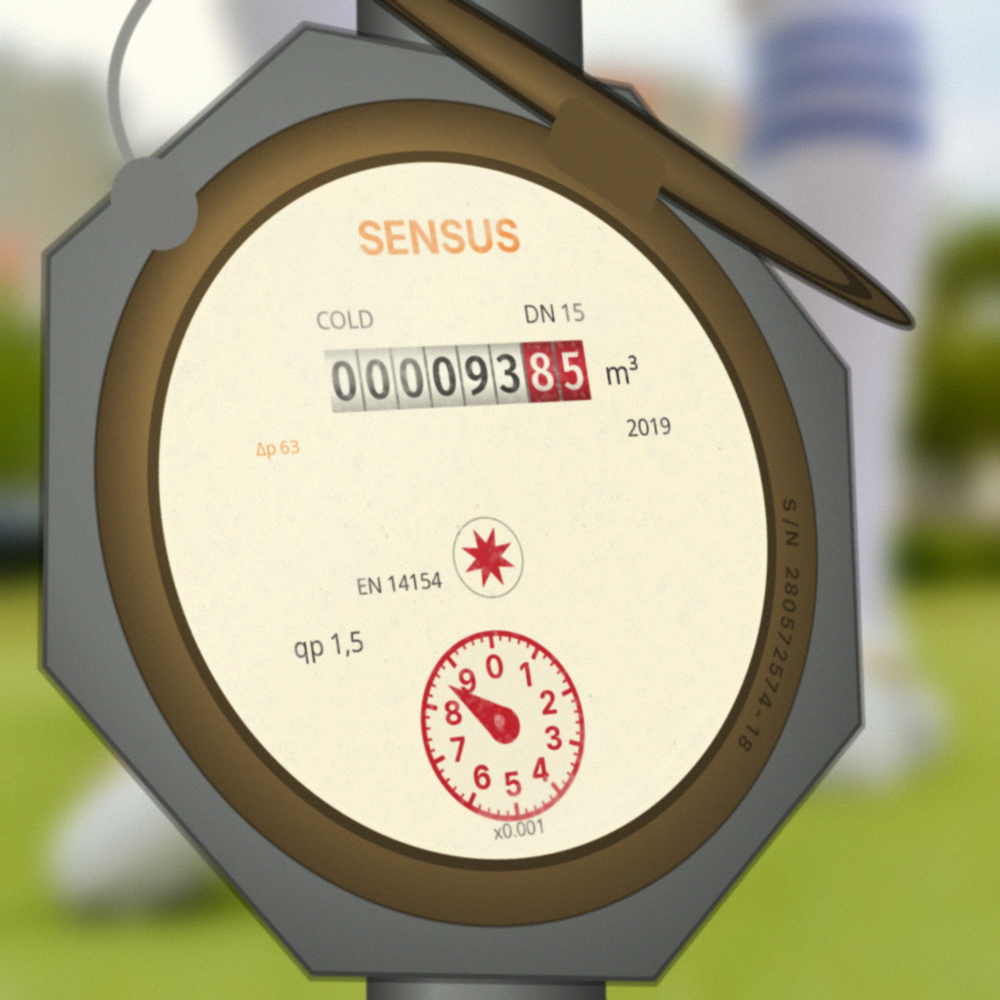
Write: 93.858 m³
